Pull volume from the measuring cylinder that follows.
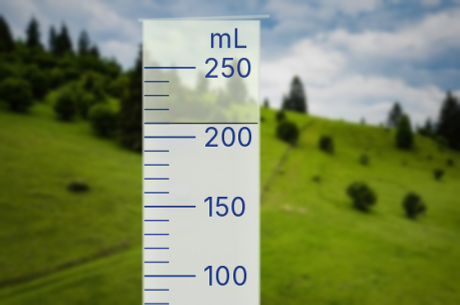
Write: 210 mL
